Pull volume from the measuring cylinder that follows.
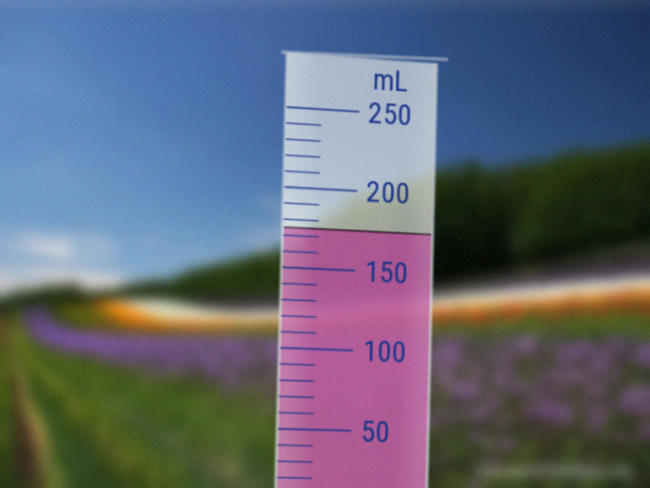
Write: 175 mL
